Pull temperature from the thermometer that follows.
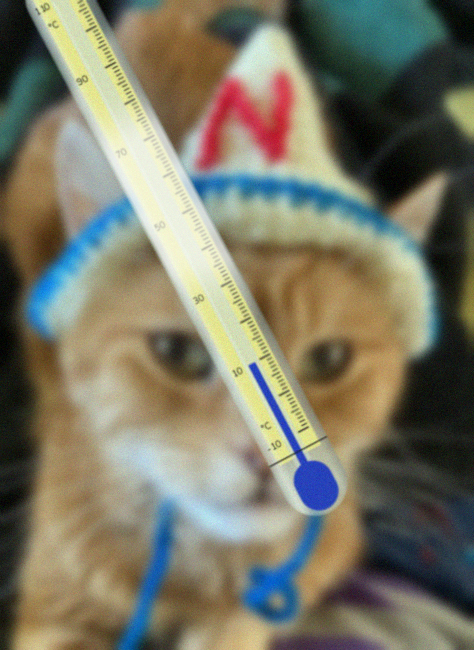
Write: 10 °C
